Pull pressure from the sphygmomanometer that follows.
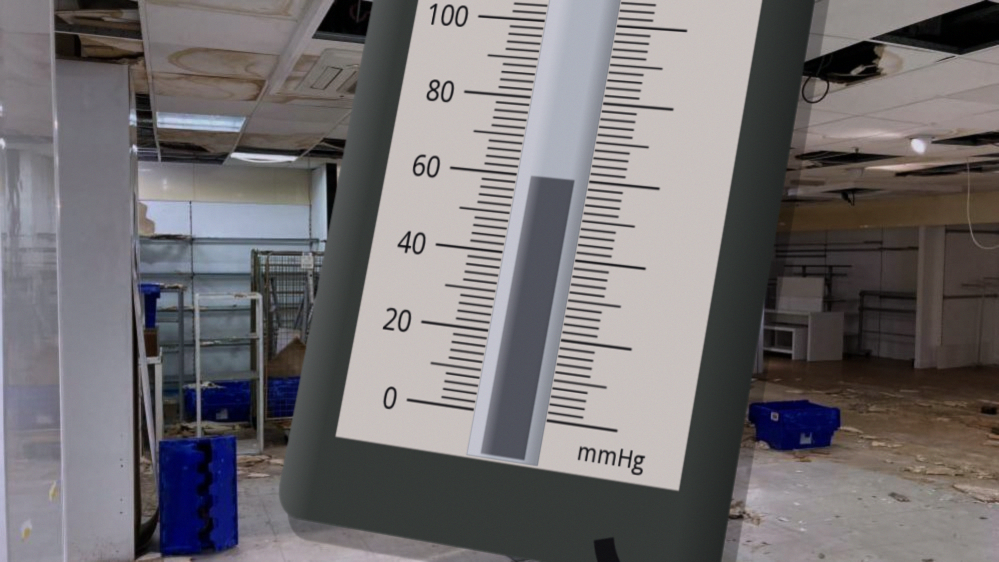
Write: 60 mmHg
